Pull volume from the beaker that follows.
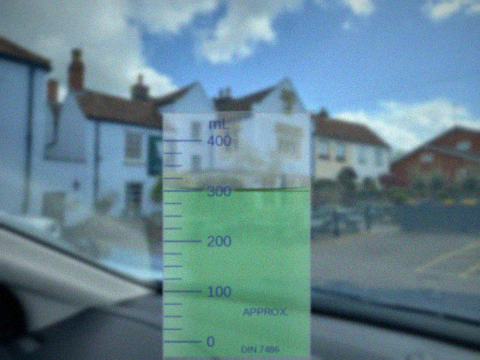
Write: 300 mL
